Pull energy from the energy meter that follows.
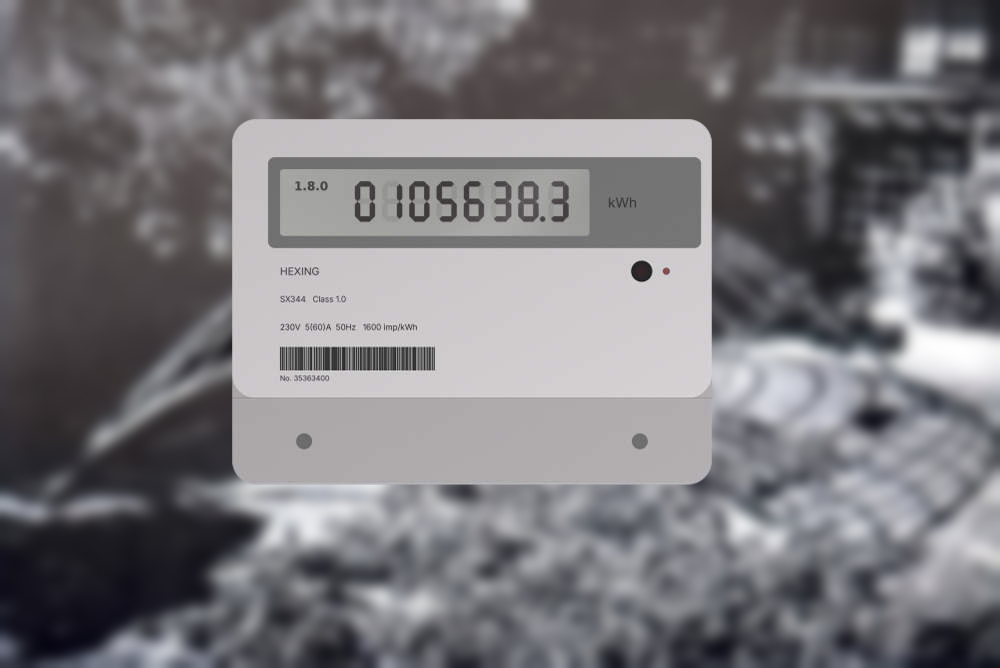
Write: 105638.3 kWh
